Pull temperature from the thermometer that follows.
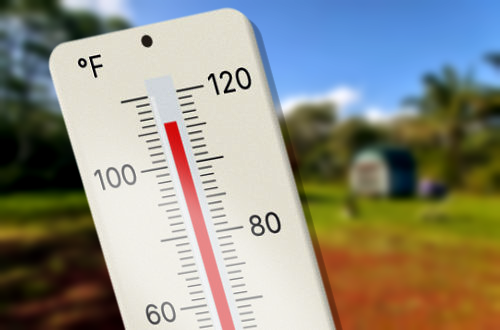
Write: 112 °F
